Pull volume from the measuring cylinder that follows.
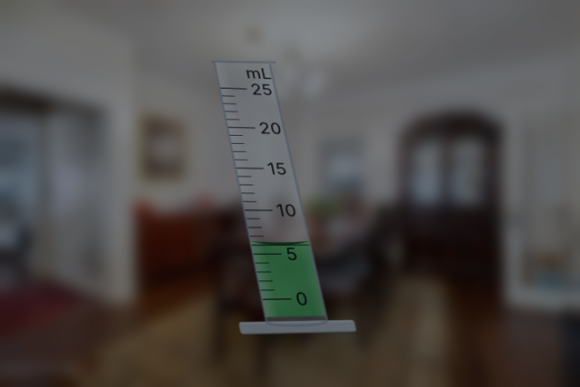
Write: 6 mL
